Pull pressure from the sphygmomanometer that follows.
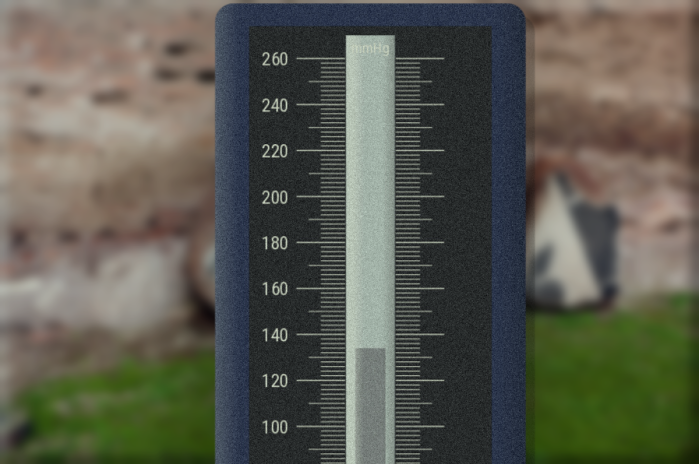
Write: 134 mmHg
